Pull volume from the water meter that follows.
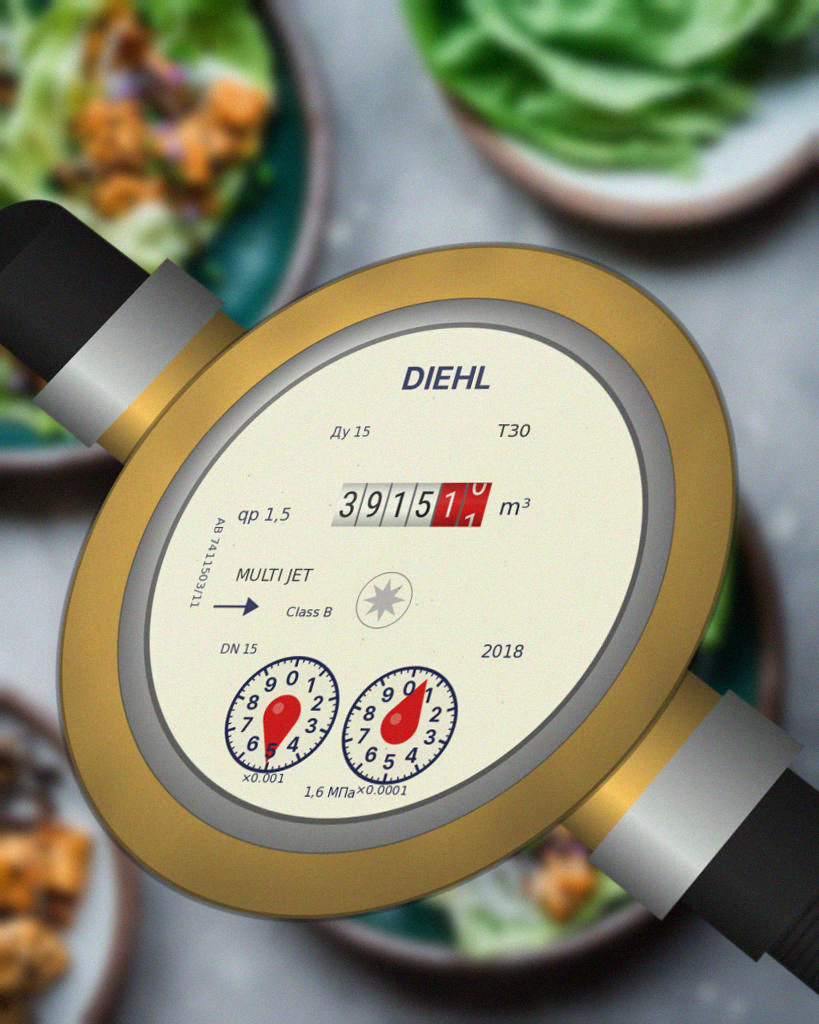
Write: 3915.1050 m³
